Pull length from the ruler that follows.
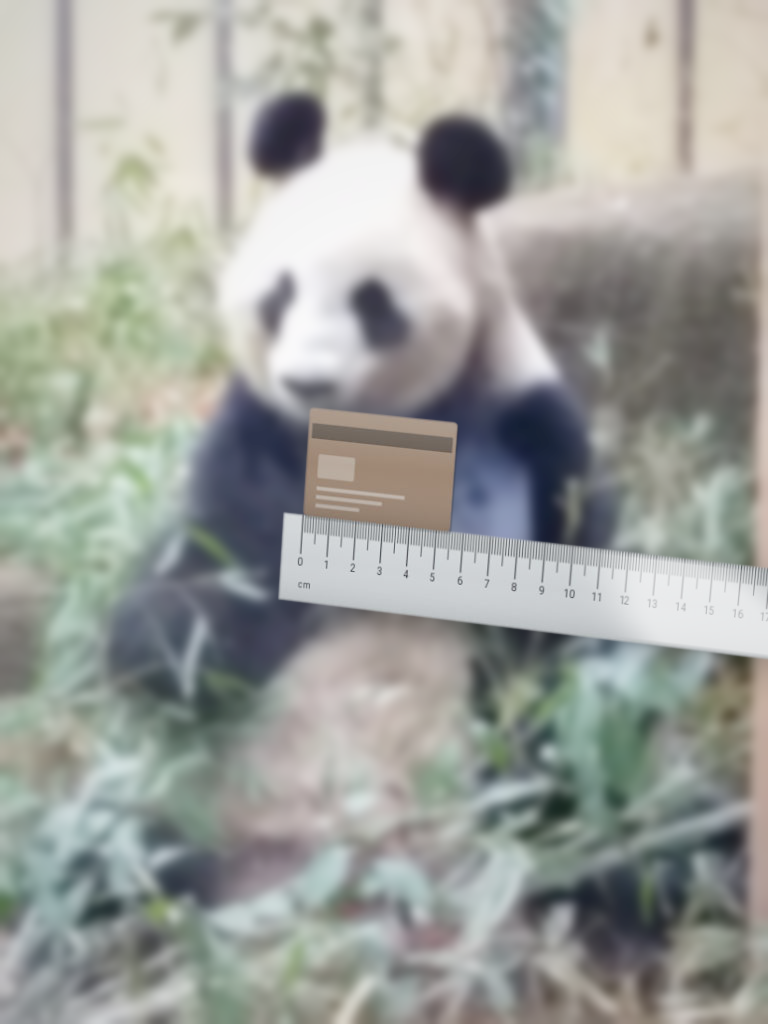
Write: 5.5 cm
